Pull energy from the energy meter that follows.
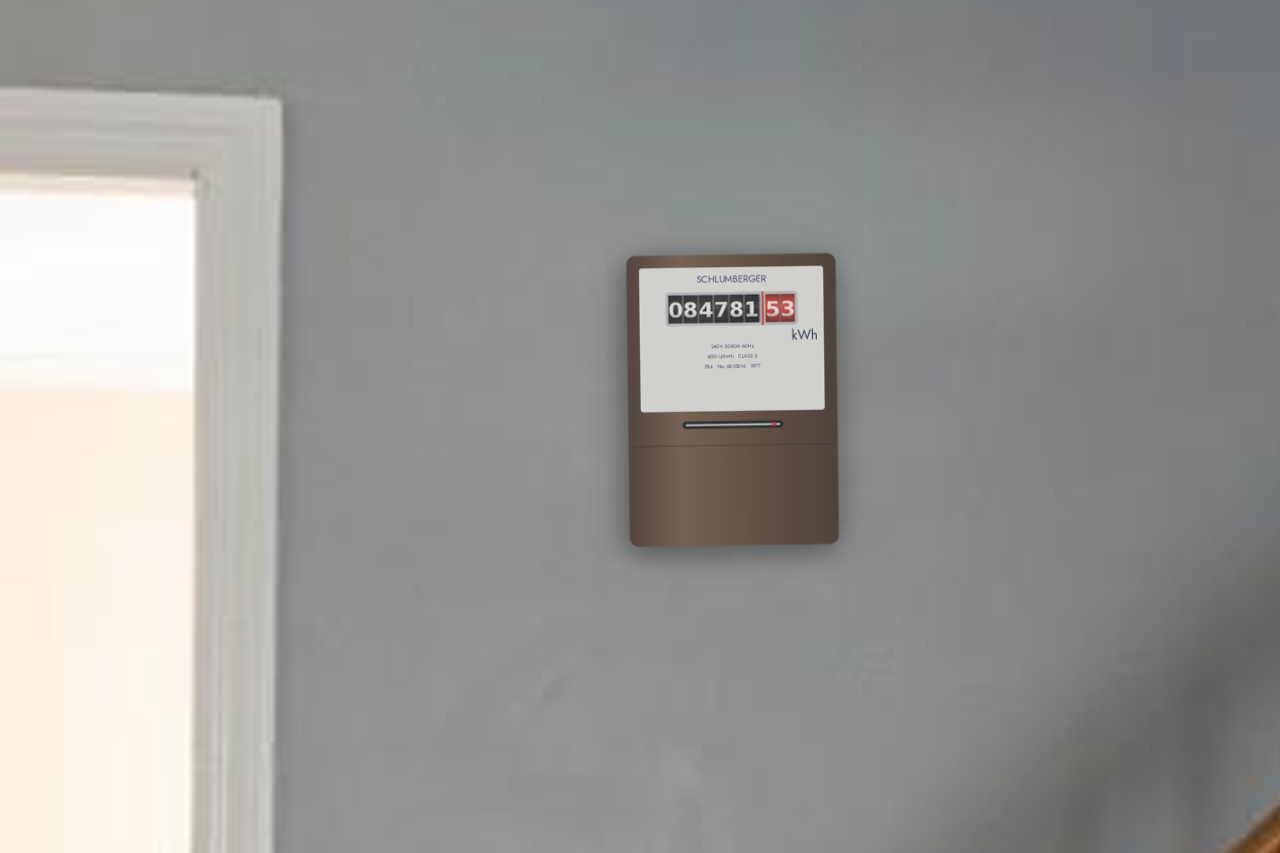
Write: 84781.53 kWh
